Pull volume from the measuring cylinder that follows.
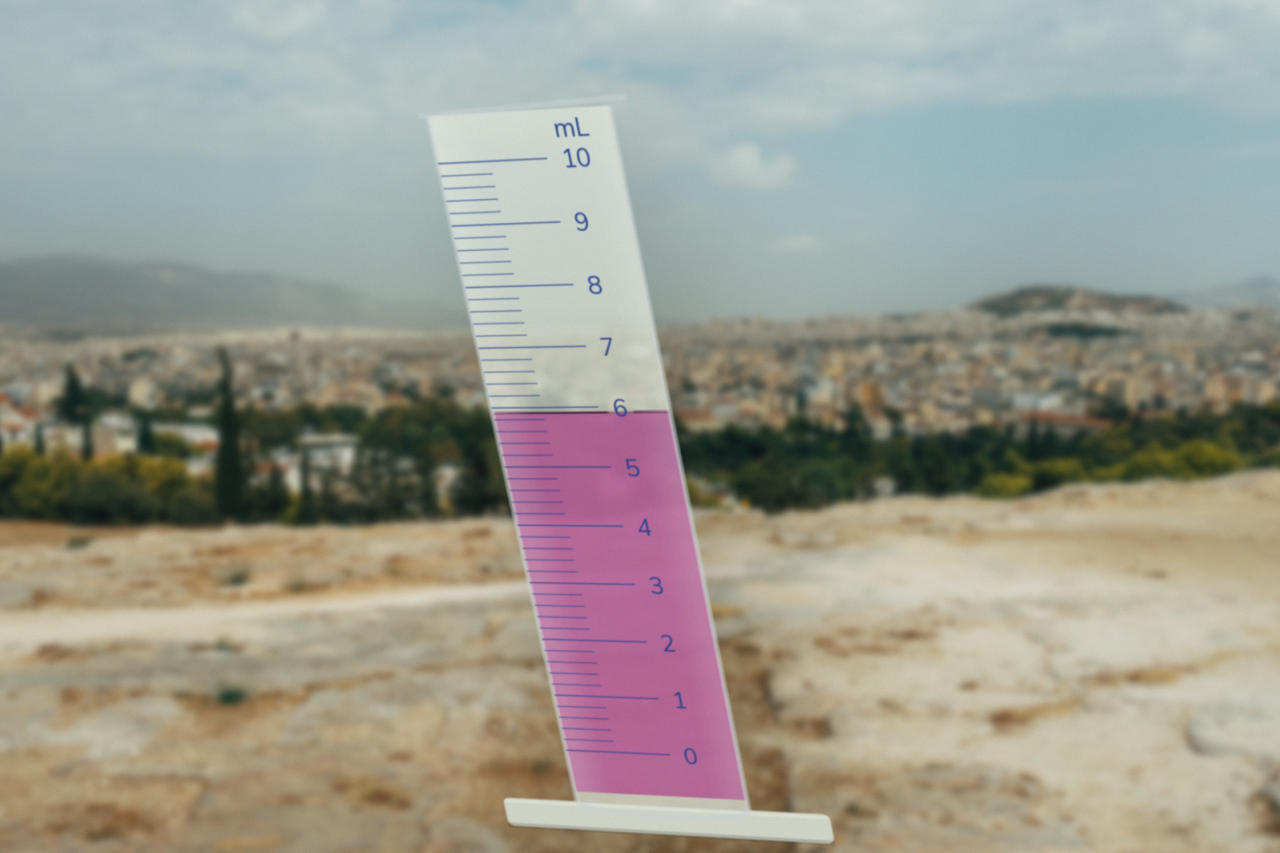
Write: 5.9 mL
